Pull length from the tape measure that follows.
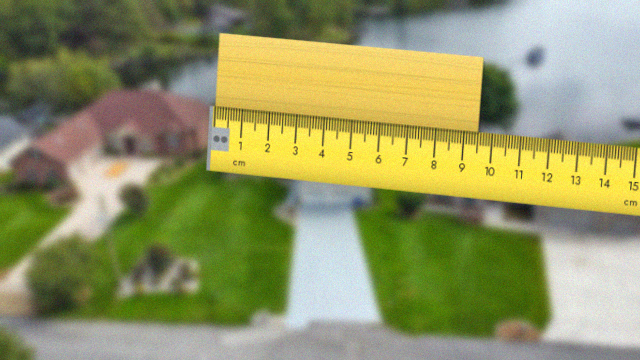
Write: 9.5 cm
